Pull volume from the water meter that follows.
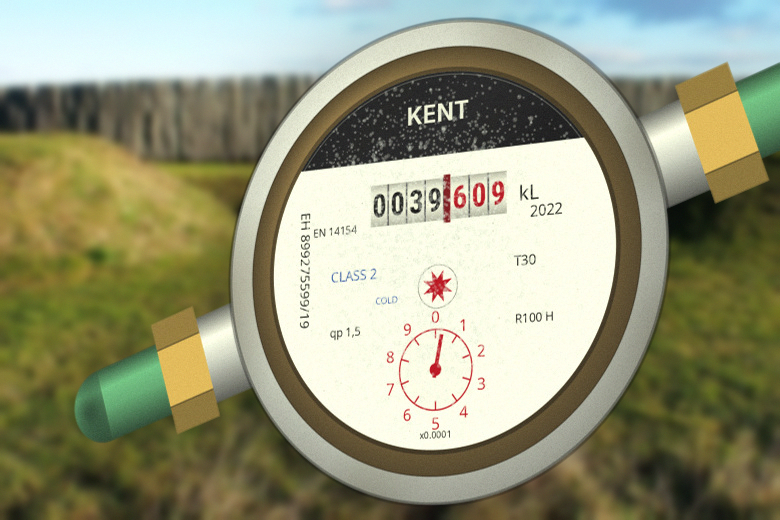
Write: 39.6090 kL
